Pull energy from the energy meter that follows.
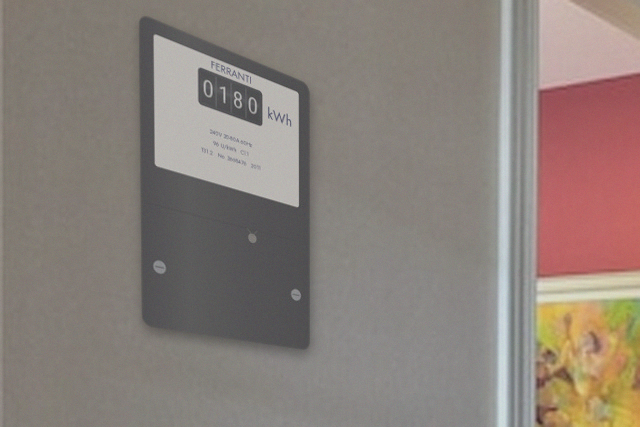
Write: 180 kWh
